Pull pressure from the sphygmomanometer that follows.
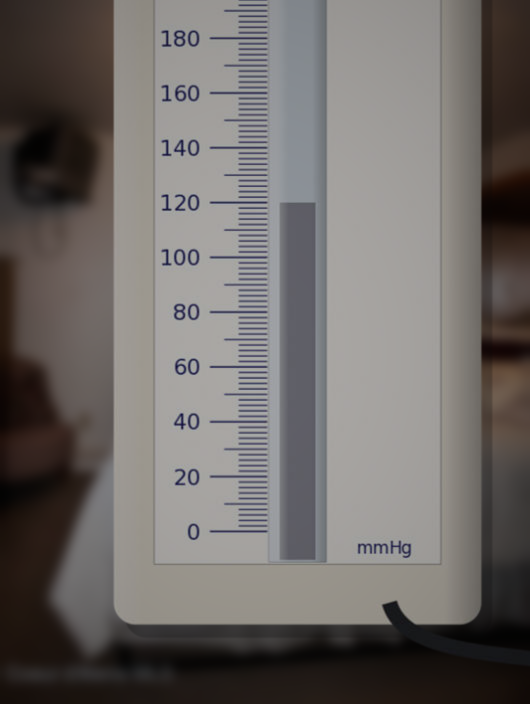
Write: 120 mmHg
